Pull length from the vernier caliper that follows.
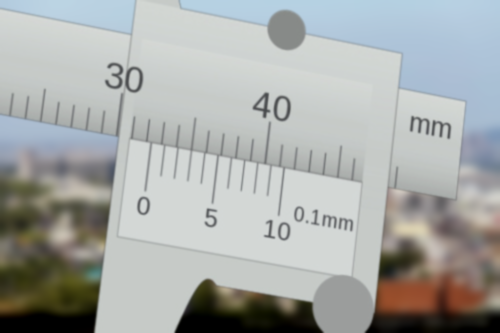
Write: 32.3 mm
